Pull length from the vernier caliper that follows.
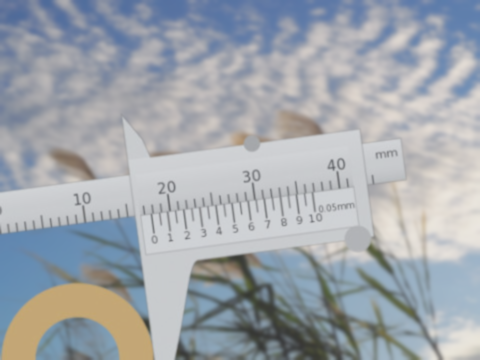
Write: 17.8 mm
